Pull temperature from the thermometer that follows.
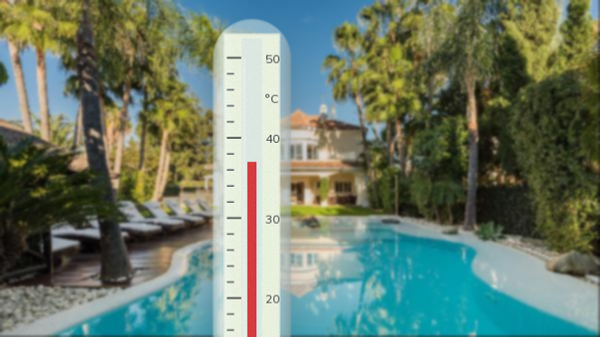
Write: 37 °C
